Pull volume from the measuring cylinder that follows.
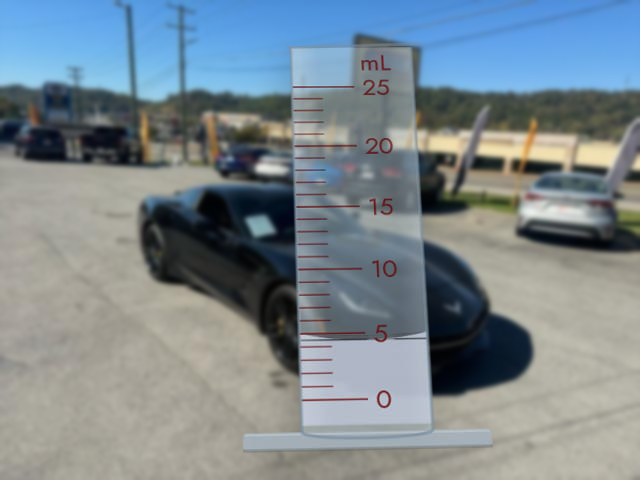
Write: 4.5 mL
